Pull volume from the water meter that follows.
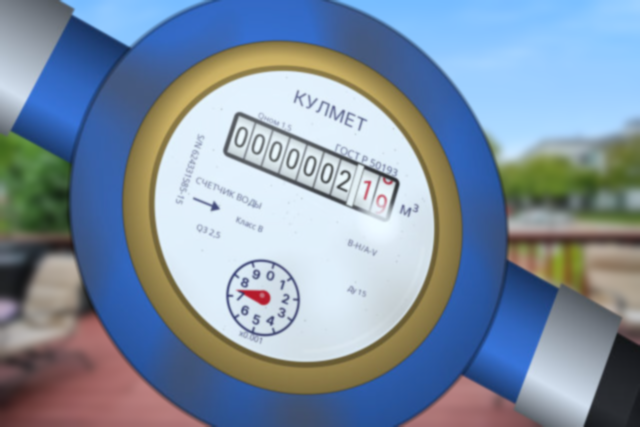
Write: 2.187 m³
